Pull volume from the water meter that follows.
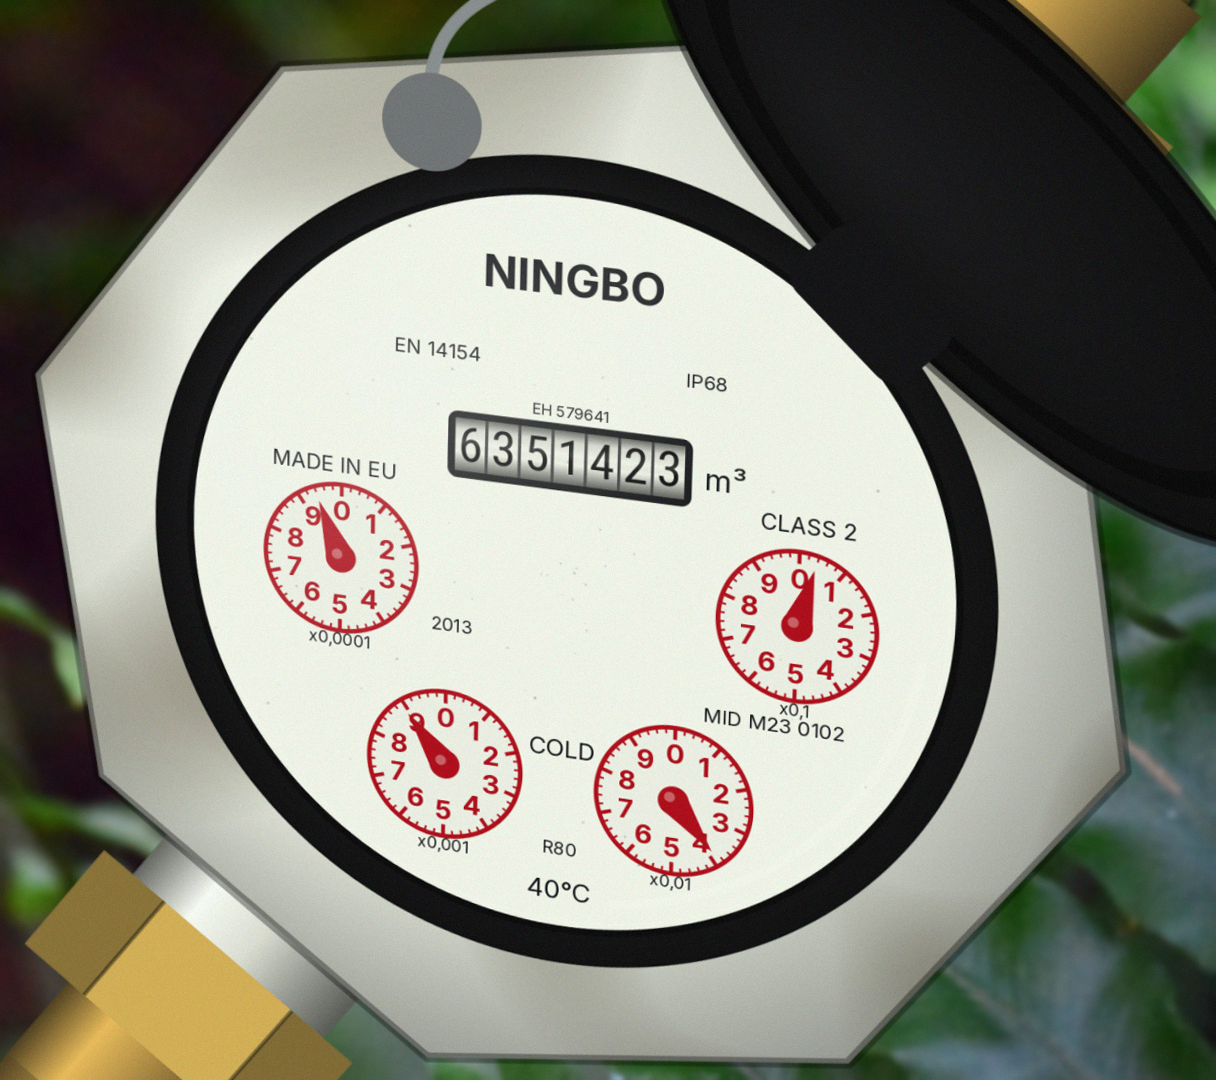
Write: 6351423.0389 m³
